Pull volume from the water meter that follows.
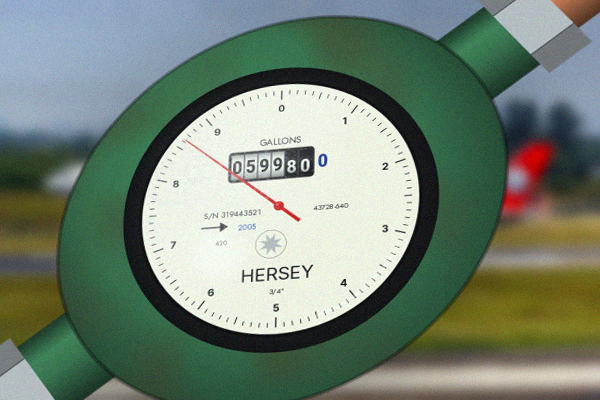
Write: 599798.6 gal
